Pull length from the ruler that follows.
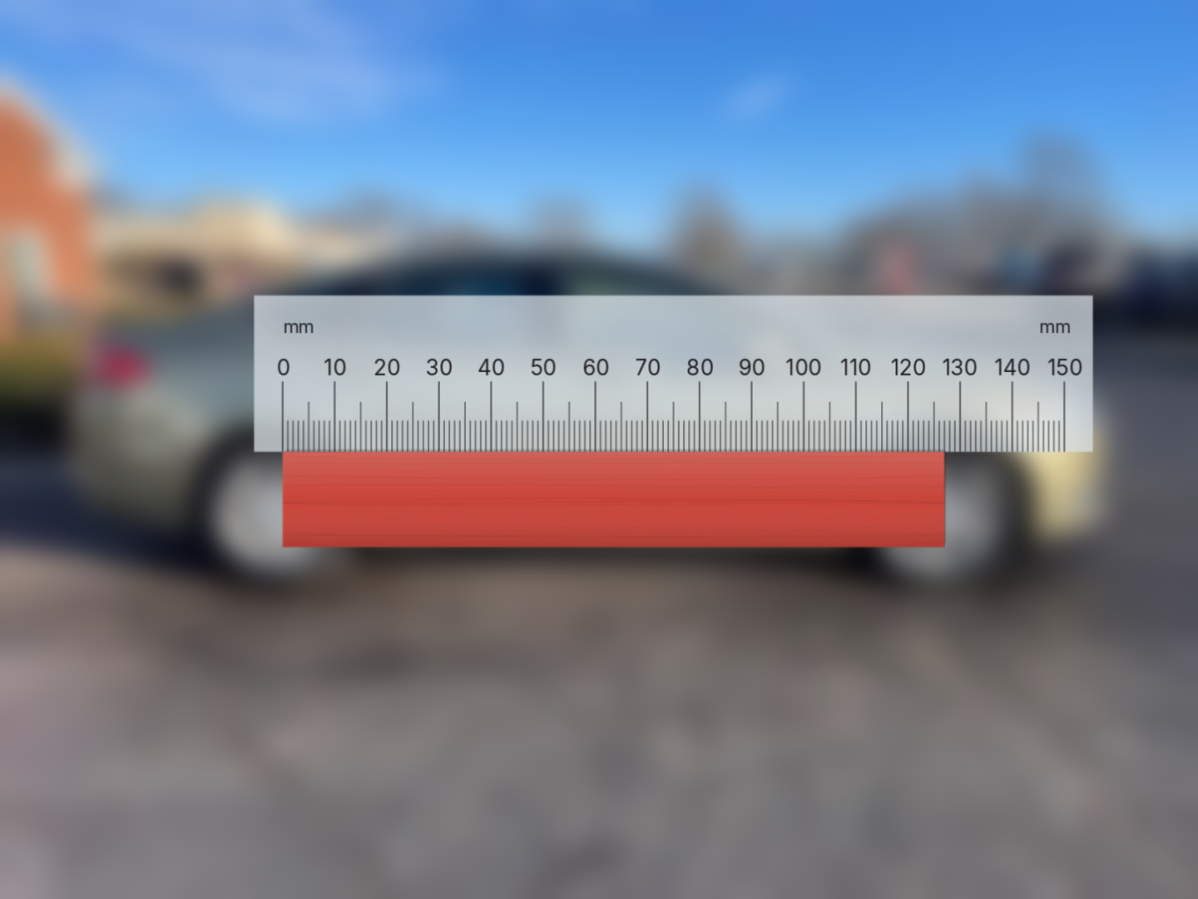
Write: 127 mm
